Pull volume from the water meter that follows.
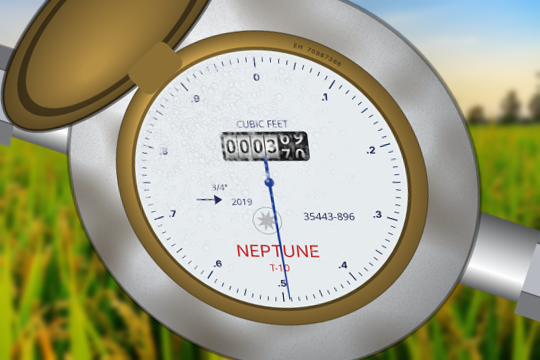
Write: 369.49 ft³
